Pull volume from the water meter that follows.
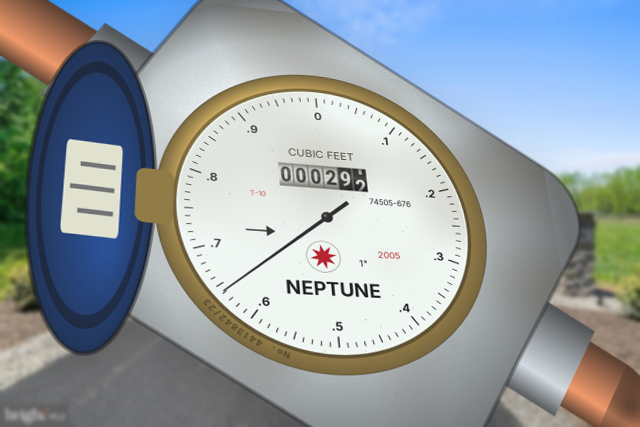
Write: 291.64 ft³
